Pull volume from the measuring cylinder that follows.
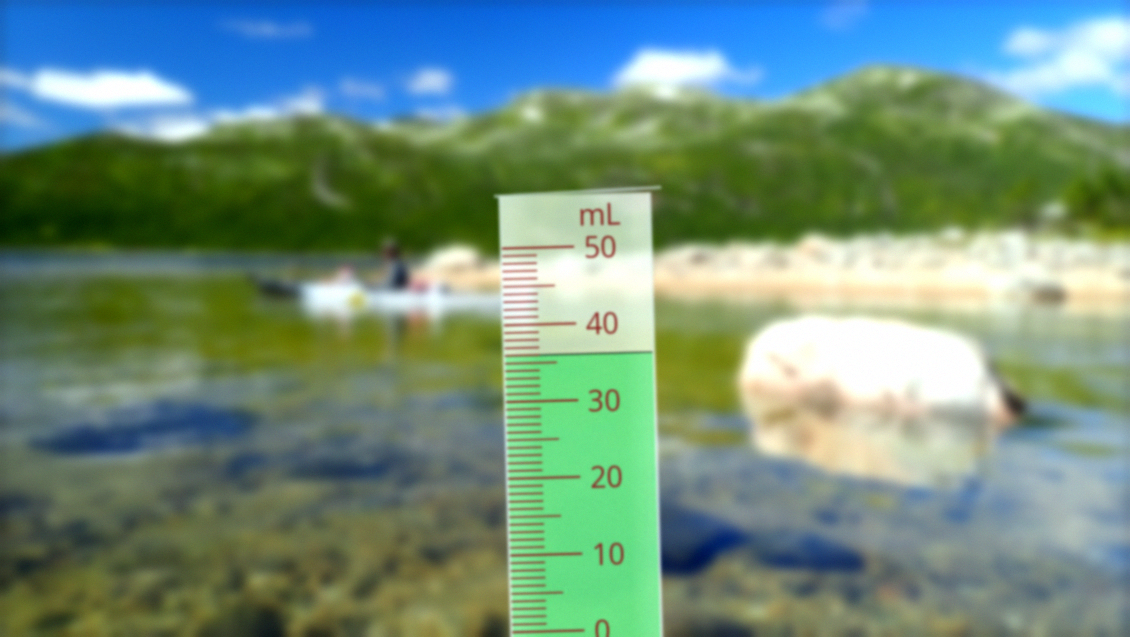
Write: 36 mL
